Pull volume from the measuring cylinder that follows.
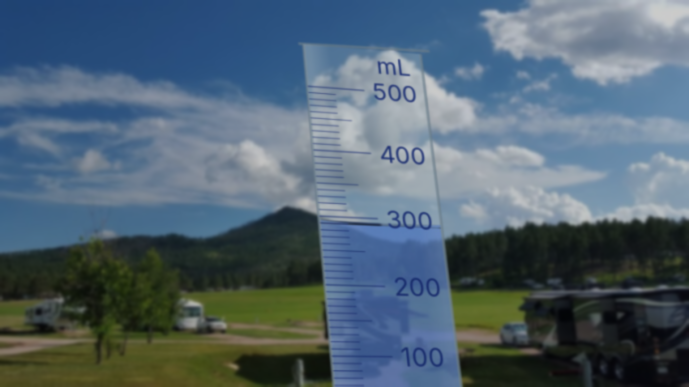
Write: 290 mL
